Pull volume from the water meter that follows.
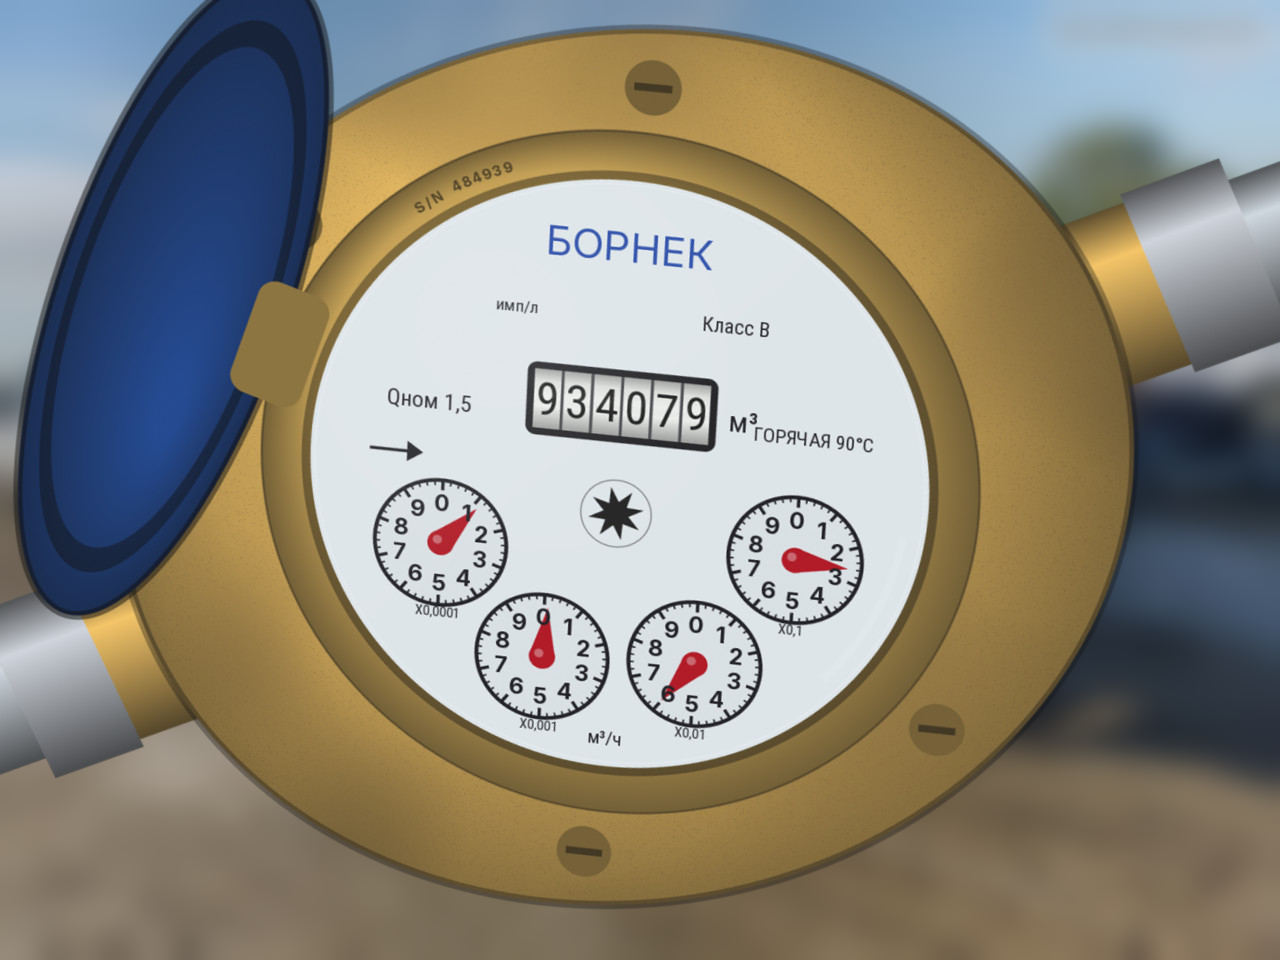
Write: 934079.2601 m³
